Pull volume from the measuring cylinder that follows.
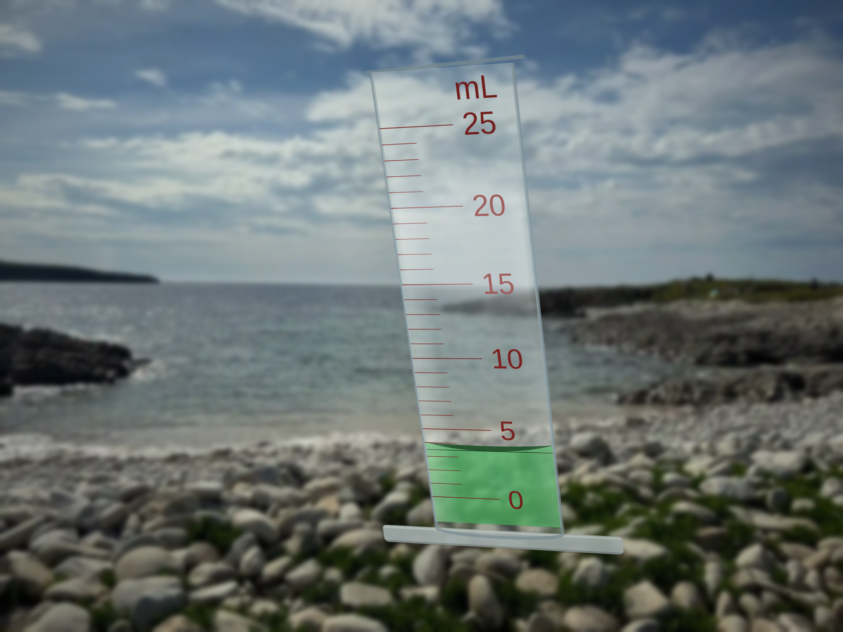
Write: 3.5 mL
